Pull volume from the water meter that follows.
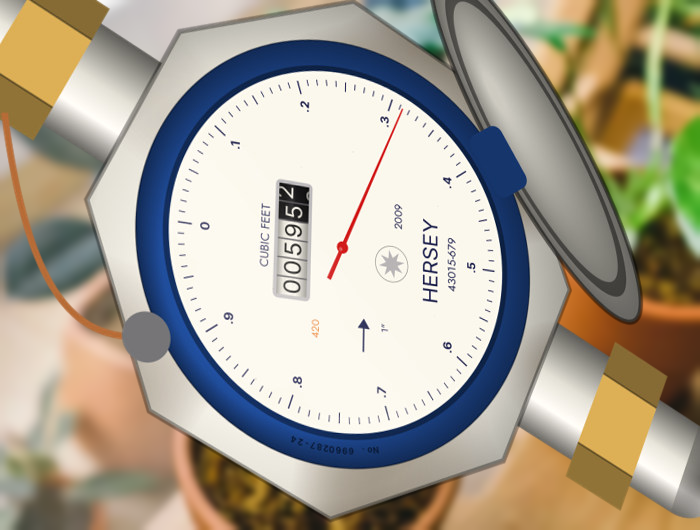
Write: 5952.31 ft³
